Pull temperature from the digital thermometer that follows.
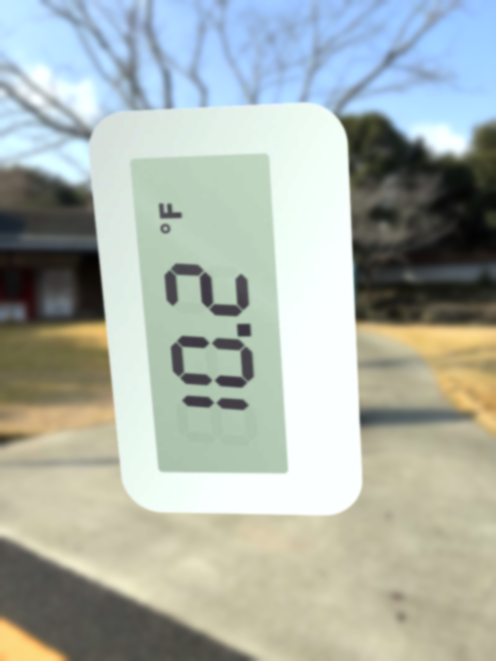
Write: 10.2 °F
